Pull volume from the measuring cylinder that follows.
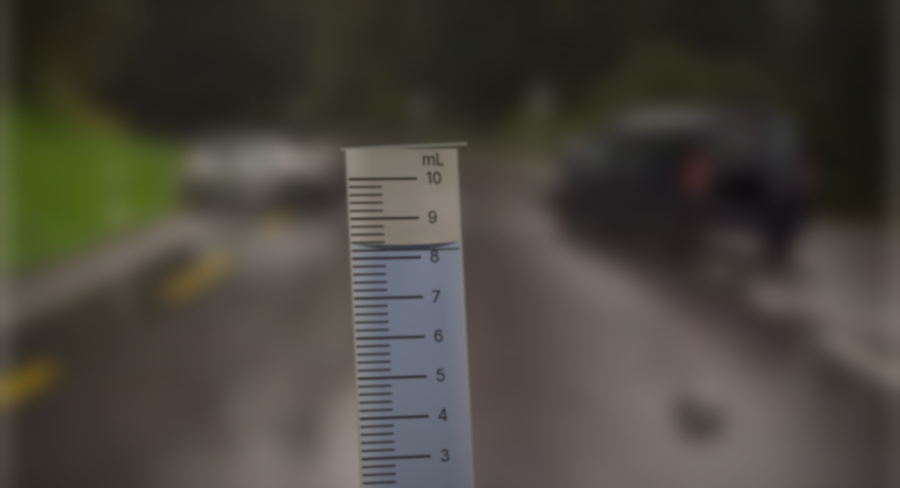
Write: 8.2 mL
